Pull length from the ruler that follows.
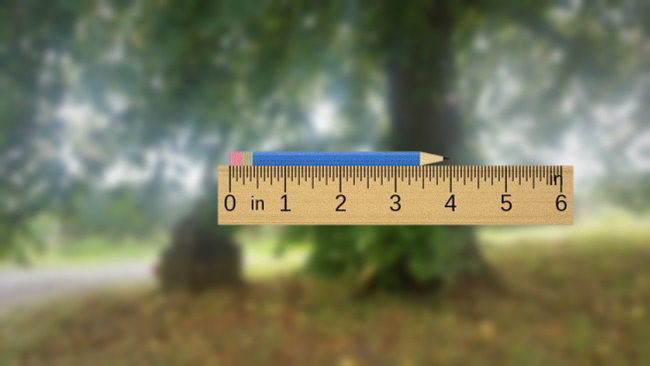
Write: 4 in
